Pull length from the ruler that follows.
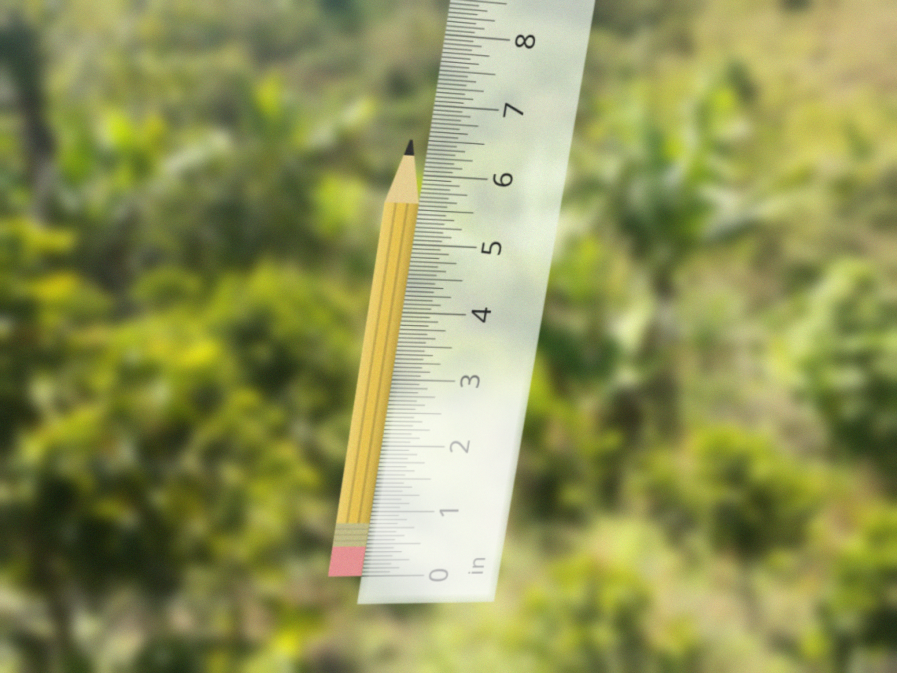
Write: 6.5 in
